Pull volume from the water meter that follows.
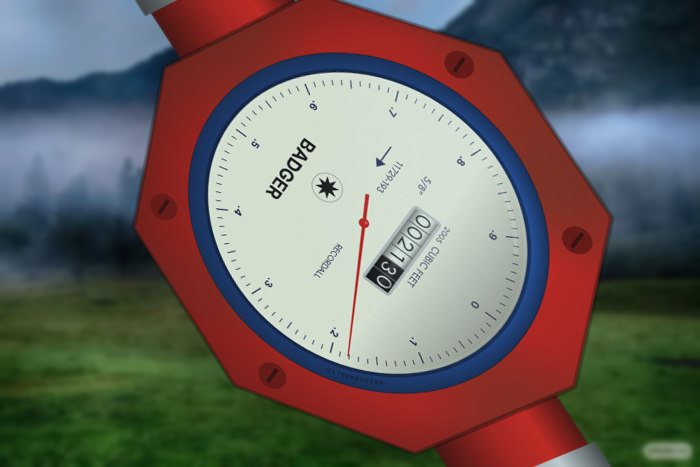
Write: 2130.18 ft³
